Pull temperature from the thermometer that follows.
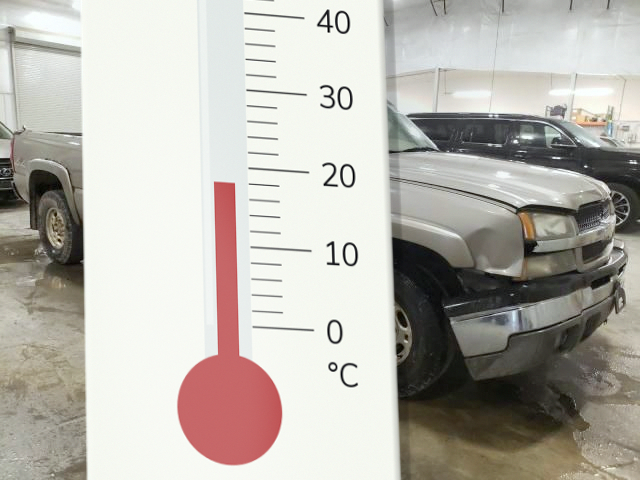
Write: 18 °C
